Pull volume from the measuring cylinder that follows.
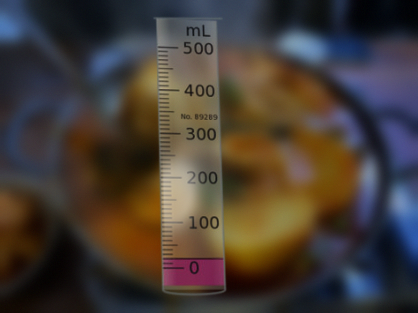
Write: 20 mL
